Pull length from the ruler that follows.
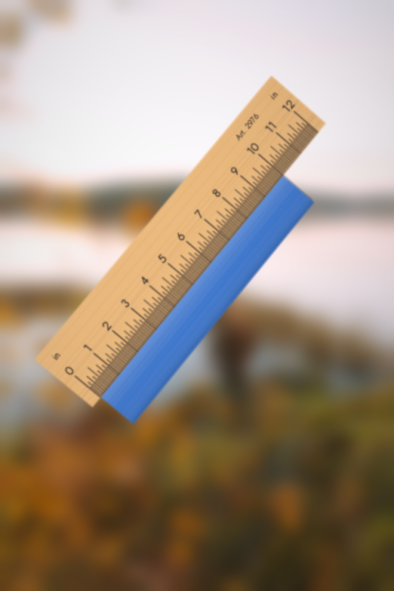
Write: 10 in
